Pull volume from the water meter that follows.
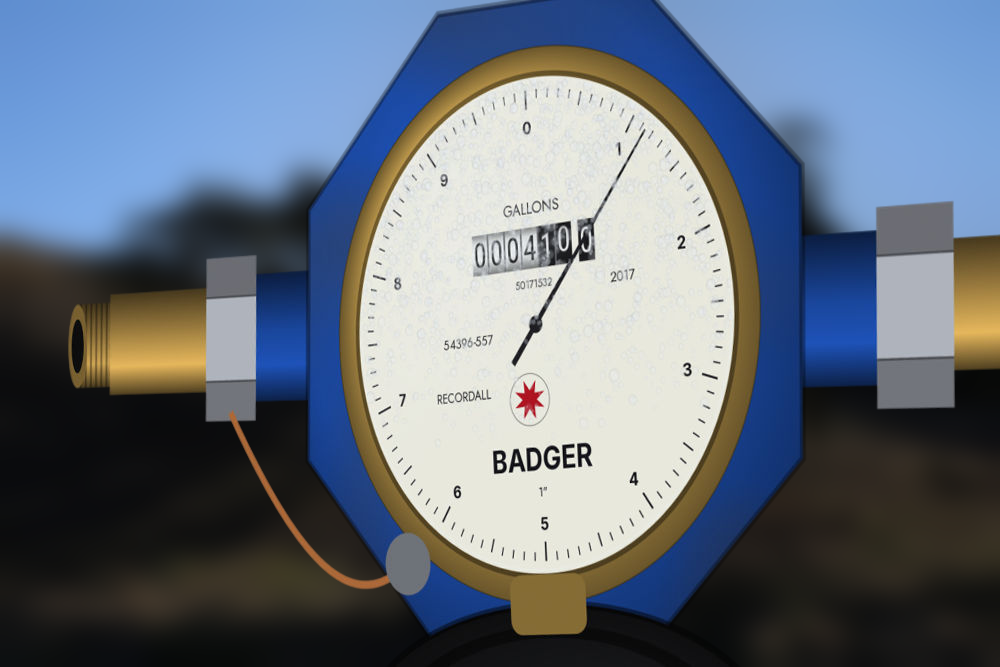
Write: 4101.1 gal
